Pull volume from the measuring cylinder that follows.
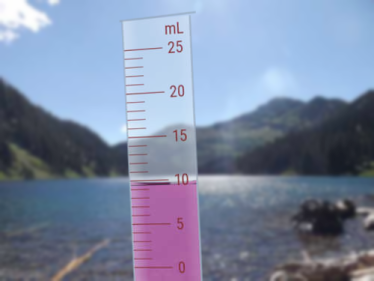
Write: 9.5 mL
